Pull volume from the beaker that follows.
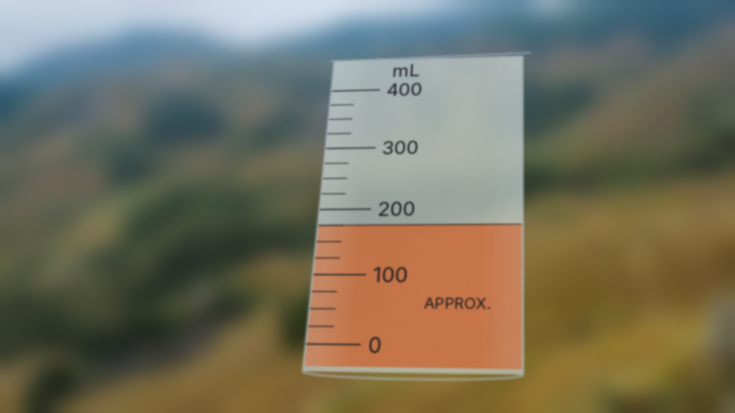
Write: 175 mL
